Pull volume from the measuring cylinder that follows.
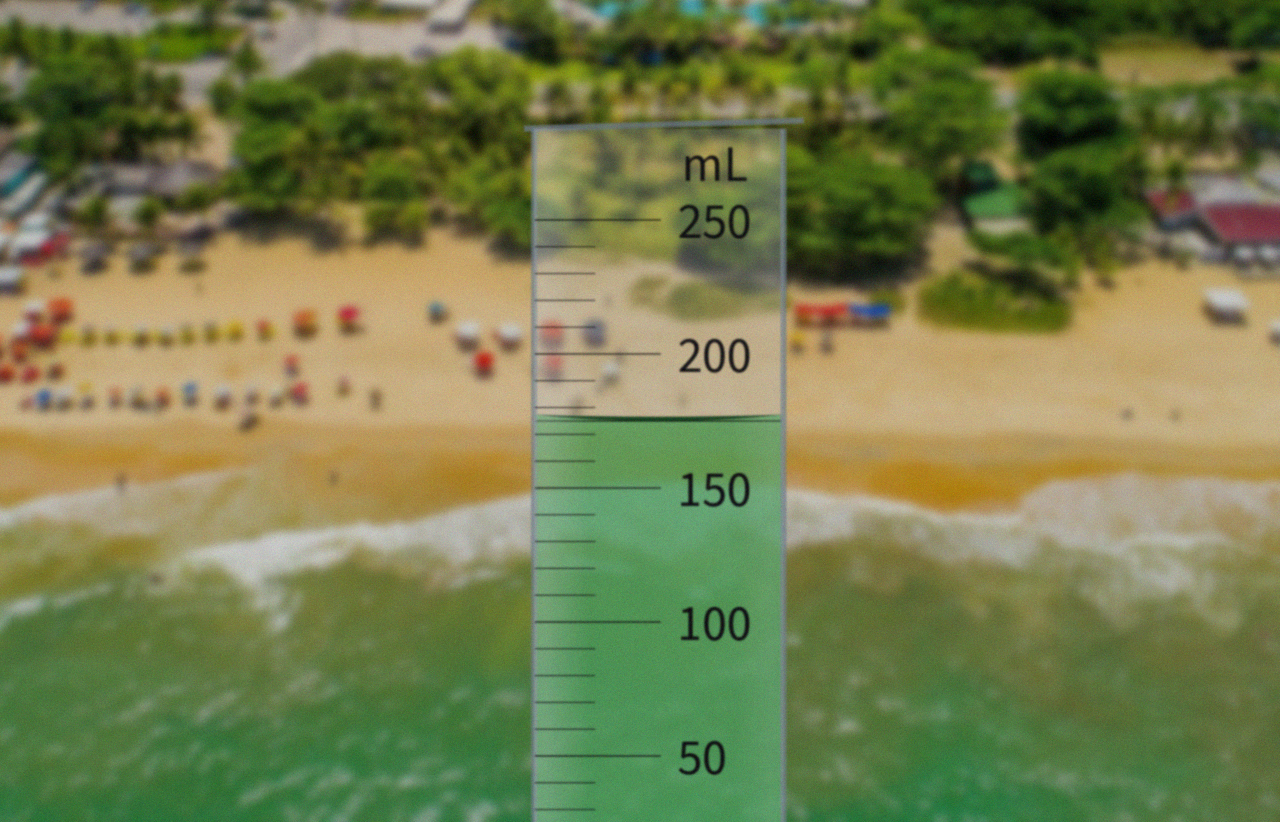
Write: 175 mL
